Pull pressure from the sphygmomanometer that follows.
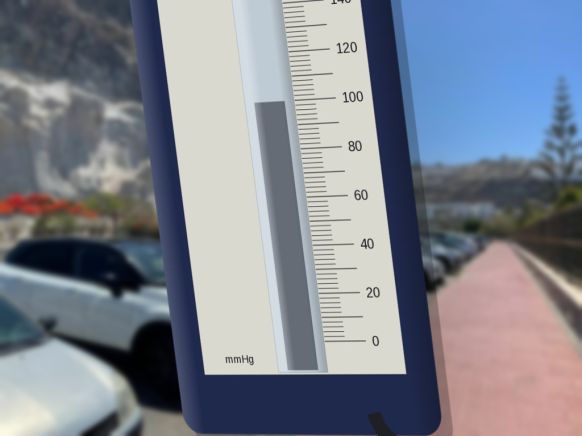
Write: 100 mmHg
